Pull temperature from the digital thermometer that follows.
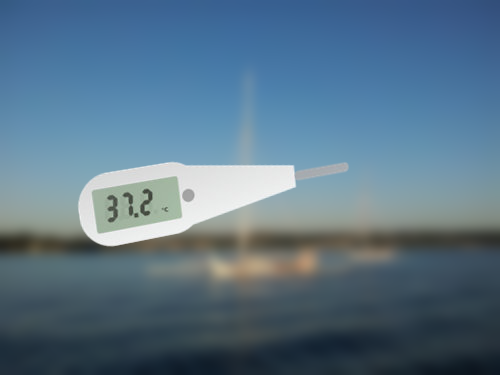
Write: 37.2 °C
